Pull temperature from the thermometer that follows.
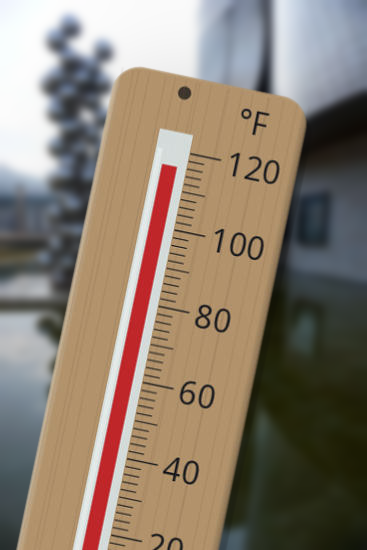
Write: 116 °F
